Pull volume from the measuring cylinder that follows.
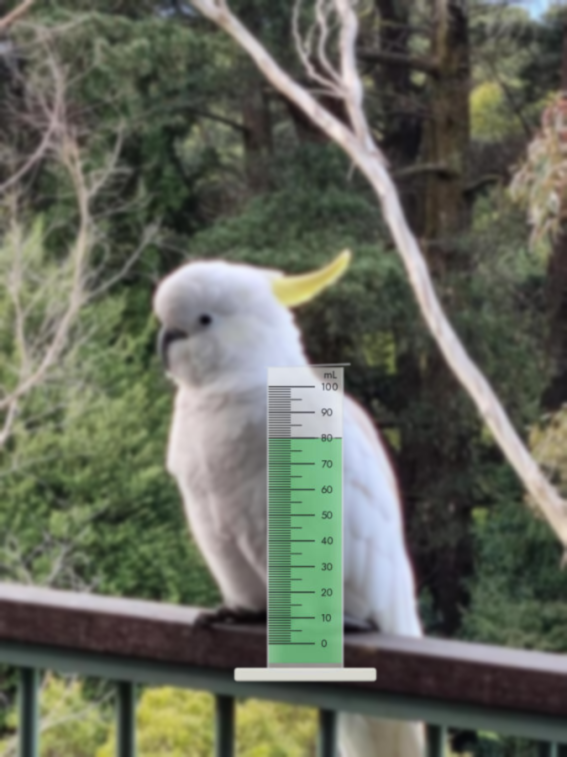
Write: 80 mL
